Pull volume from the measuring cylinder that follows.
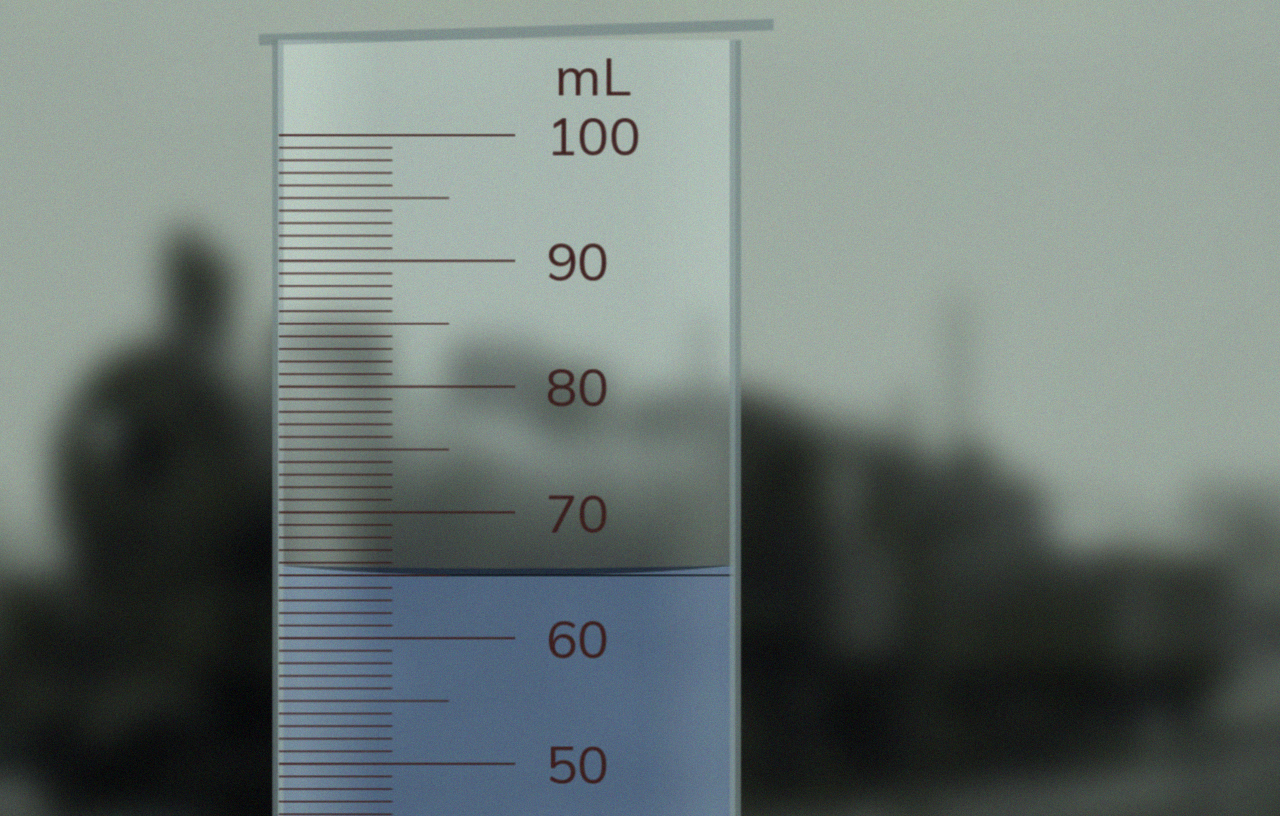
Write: 65 mL
